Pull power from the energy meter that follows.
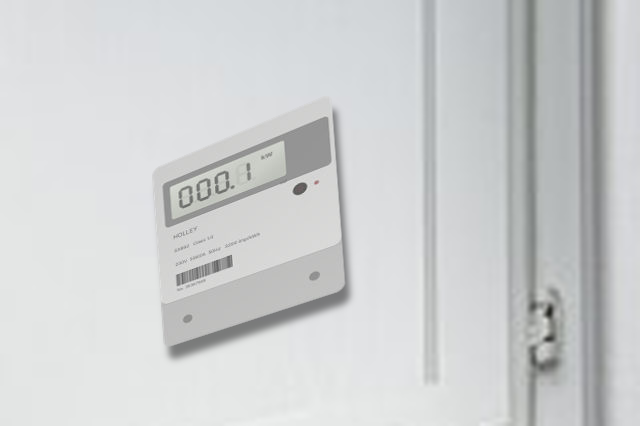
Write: 0.1 kW
